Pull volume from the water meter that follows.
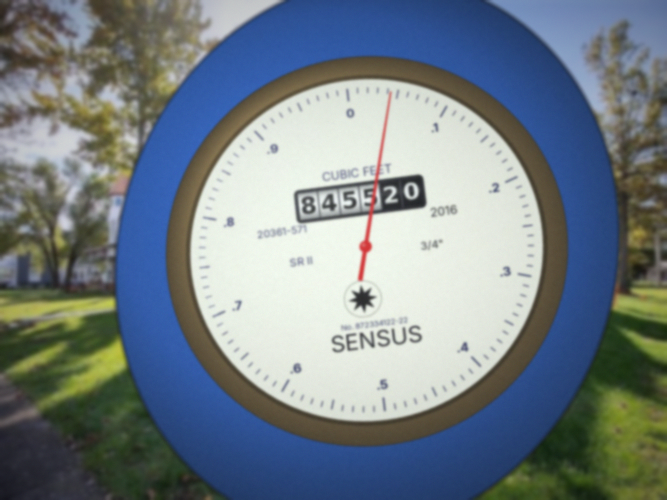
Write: 845520.04 ft³
